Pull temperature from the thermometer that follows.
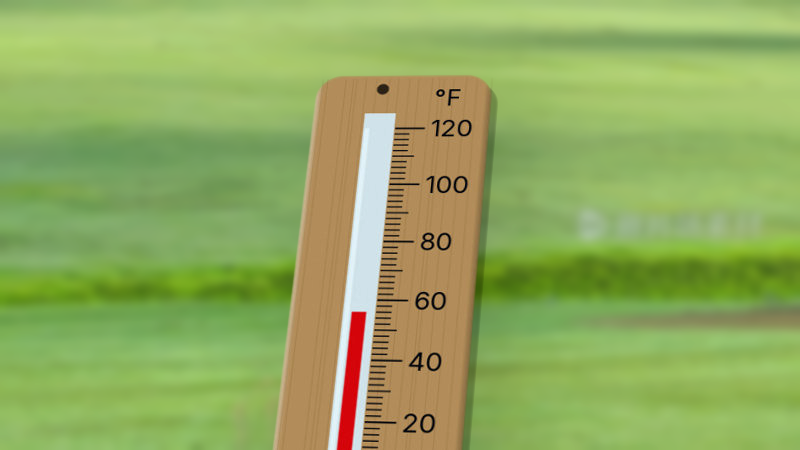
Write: 56 °F
